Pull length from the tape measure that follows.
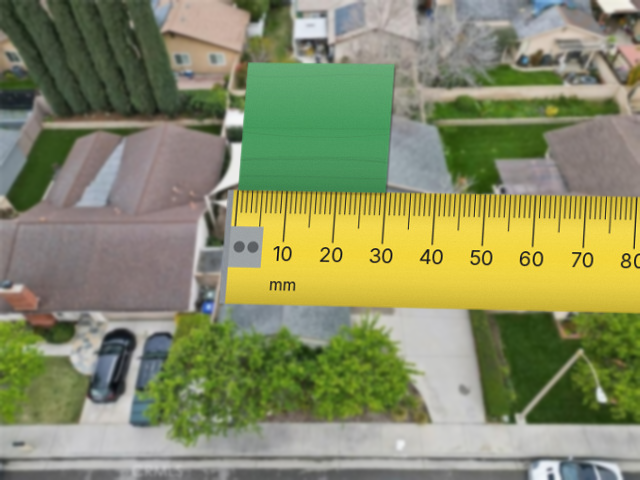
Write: 30 mm
